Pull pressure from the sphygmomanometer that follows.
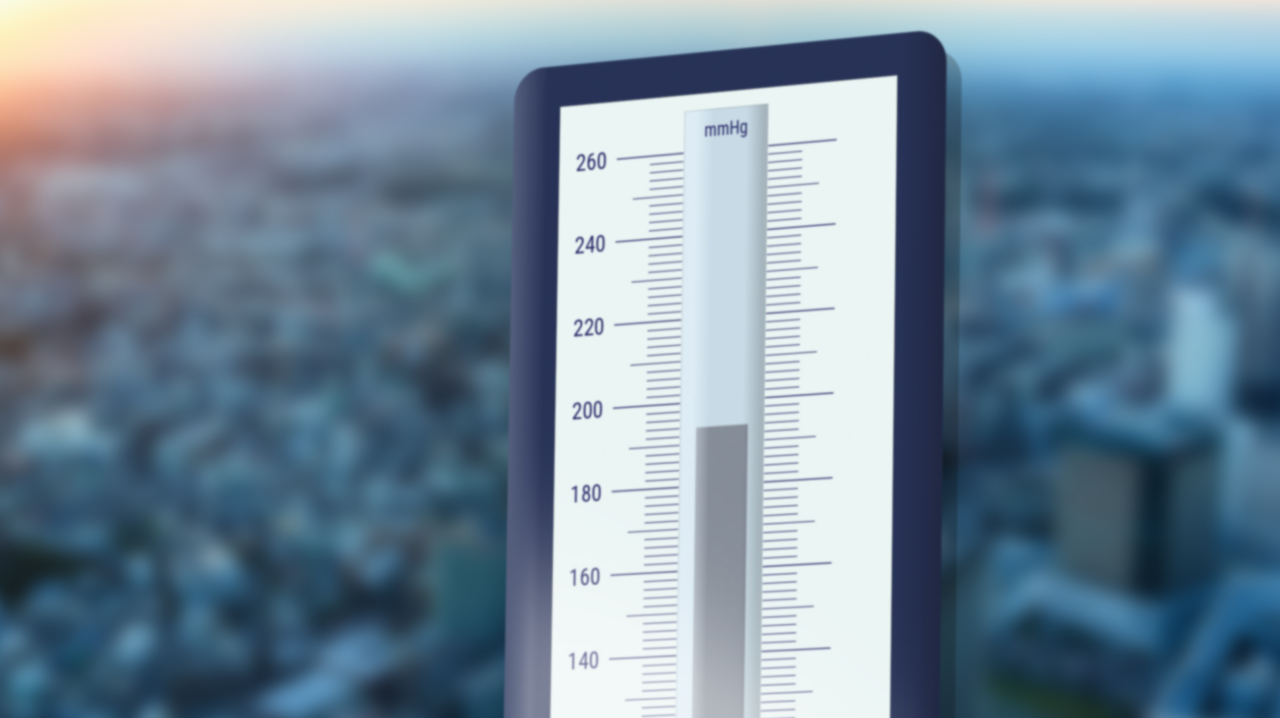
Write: 194 mmHg
